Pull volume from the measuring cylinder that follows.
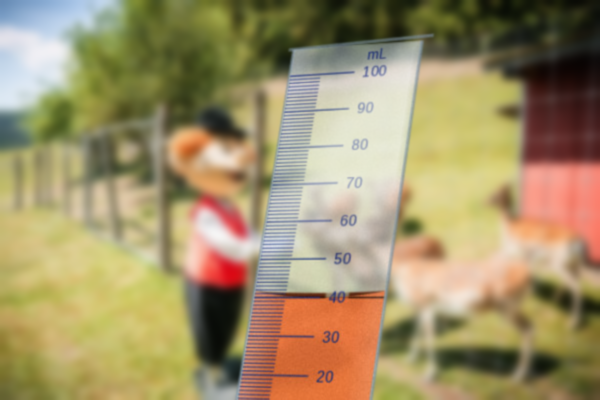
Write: 40 mL
